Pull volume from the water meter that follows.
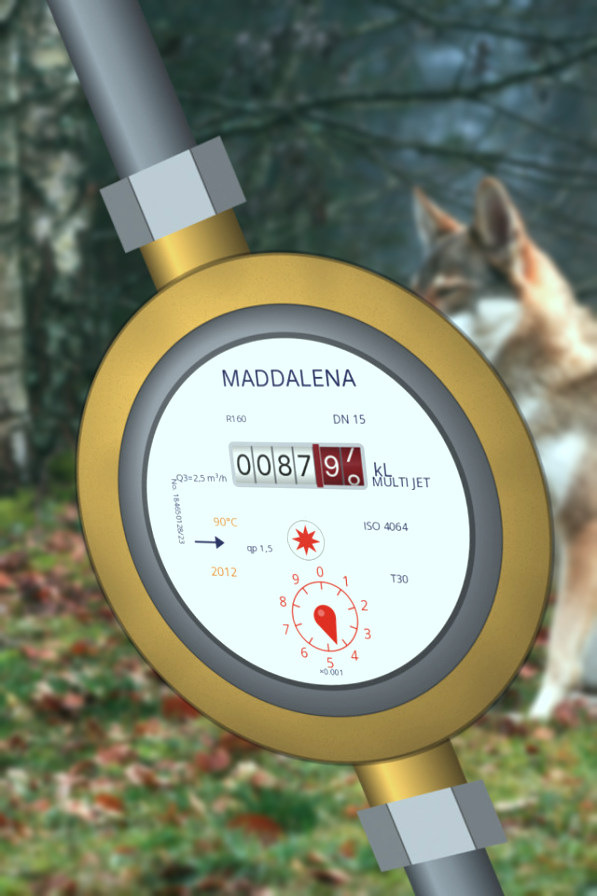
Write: 87.974 kL
